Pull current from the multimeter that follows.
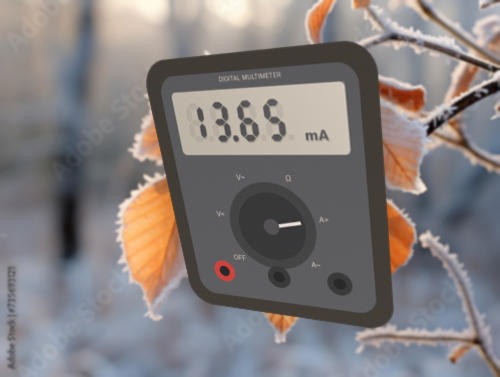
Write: 13.65 mA
